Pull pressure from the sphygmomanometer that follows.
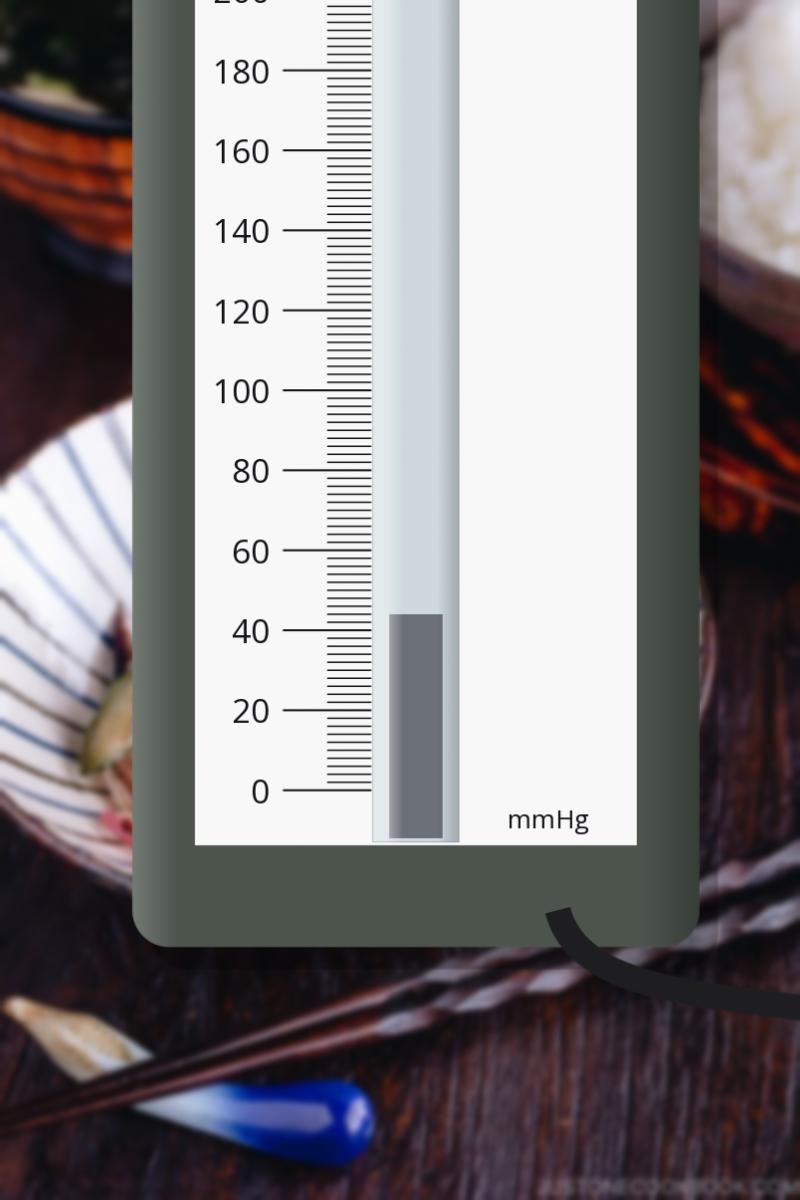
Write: 44 mmHg
